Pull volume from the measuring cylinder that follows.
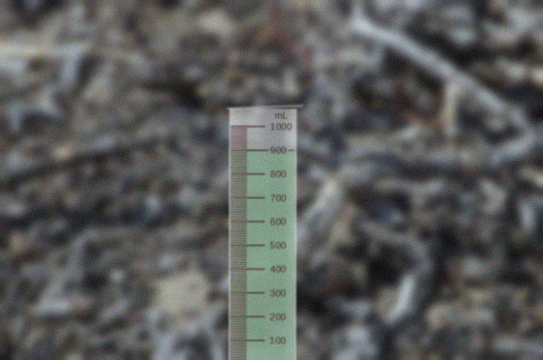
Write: 900 mL
